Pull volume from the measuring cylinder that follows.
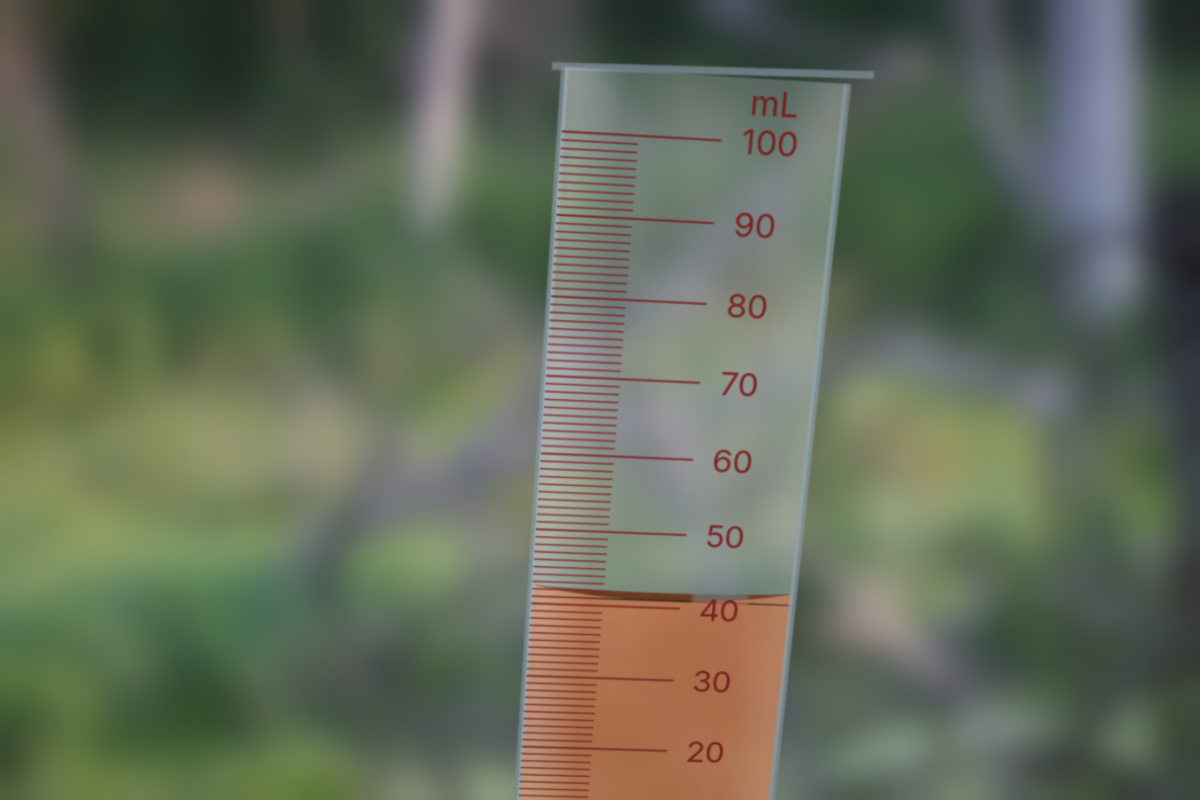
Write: 41 mL
